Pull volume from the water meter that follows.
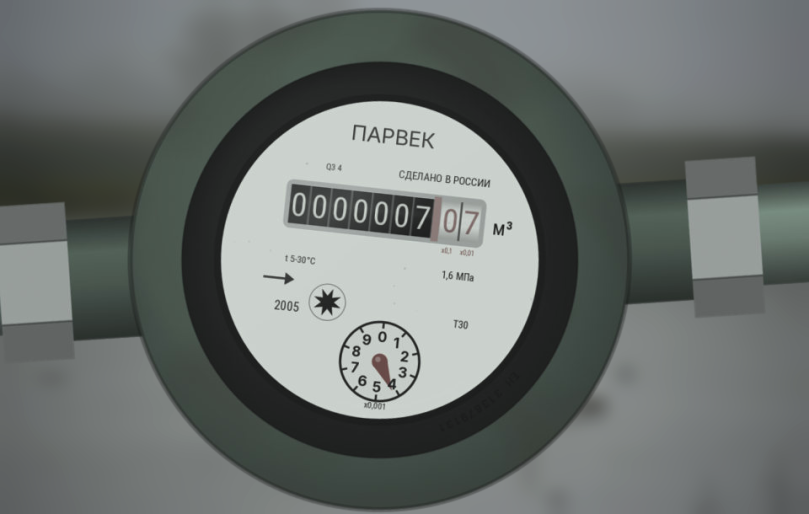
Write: 7.074 m³
